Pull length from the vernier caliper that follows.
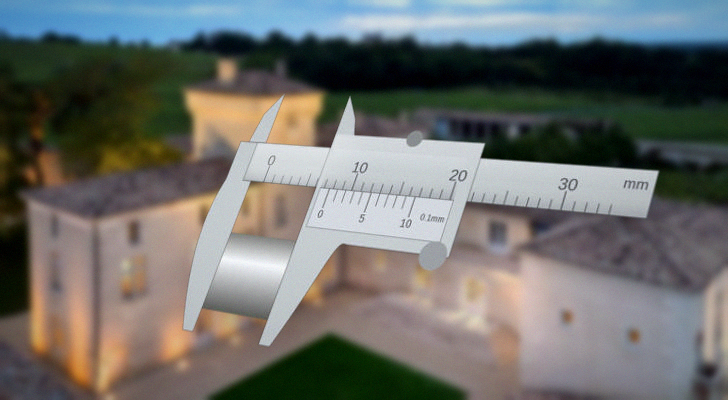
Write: 7.6 mm
